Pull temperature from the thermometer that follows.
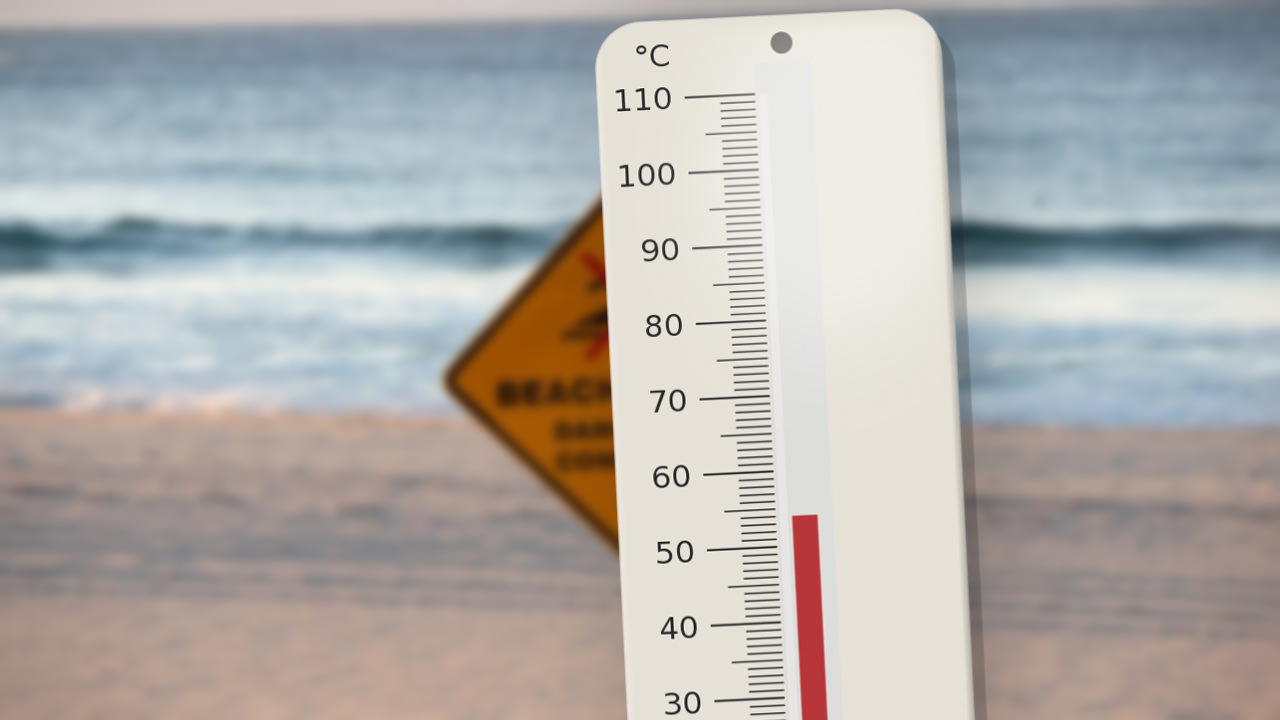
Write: 54 °C
